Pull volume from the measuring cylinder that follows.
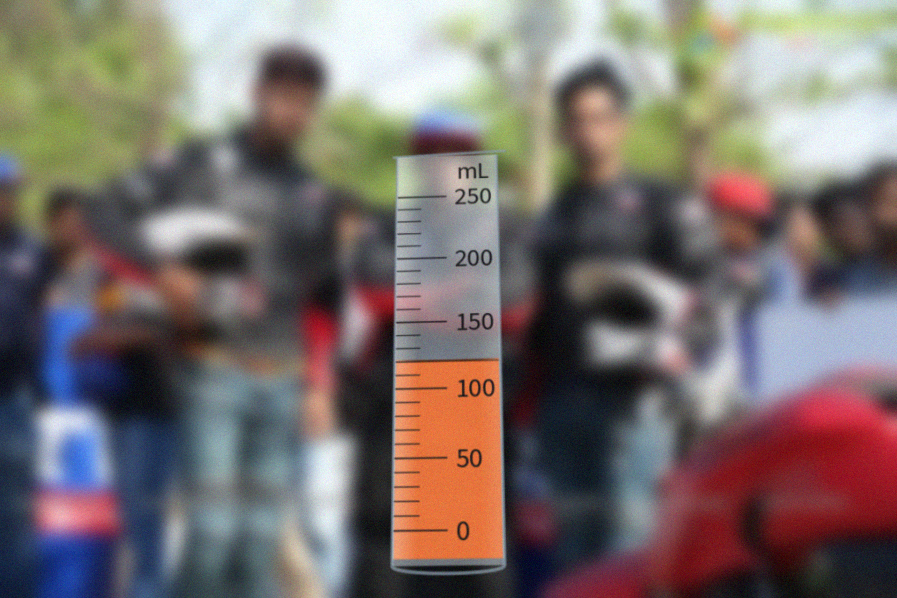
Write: 120 mL
